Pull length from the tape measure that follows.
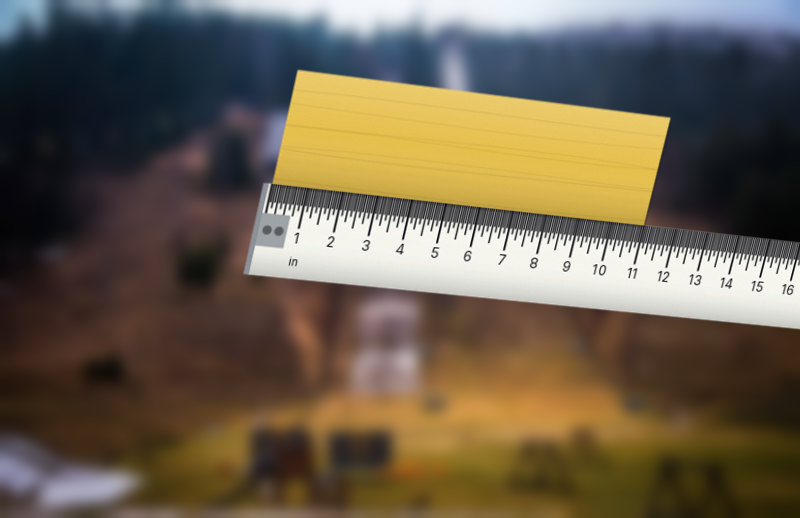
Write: 11 in
